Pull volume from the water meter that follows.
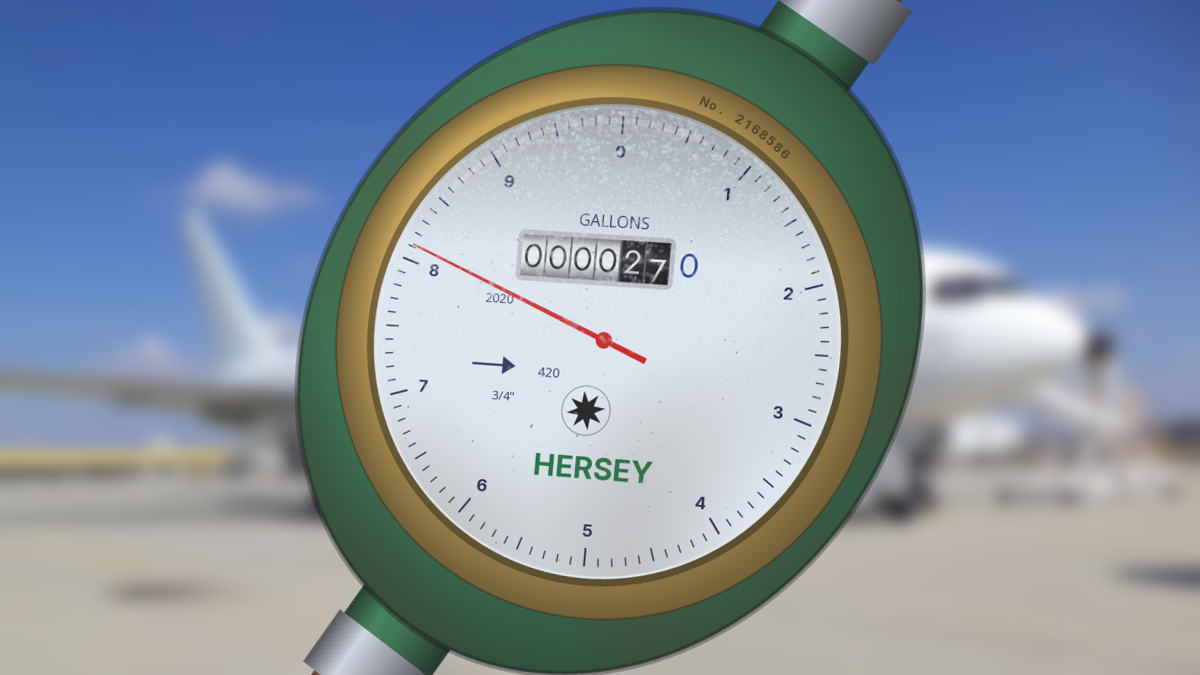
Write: 268.1 gal
